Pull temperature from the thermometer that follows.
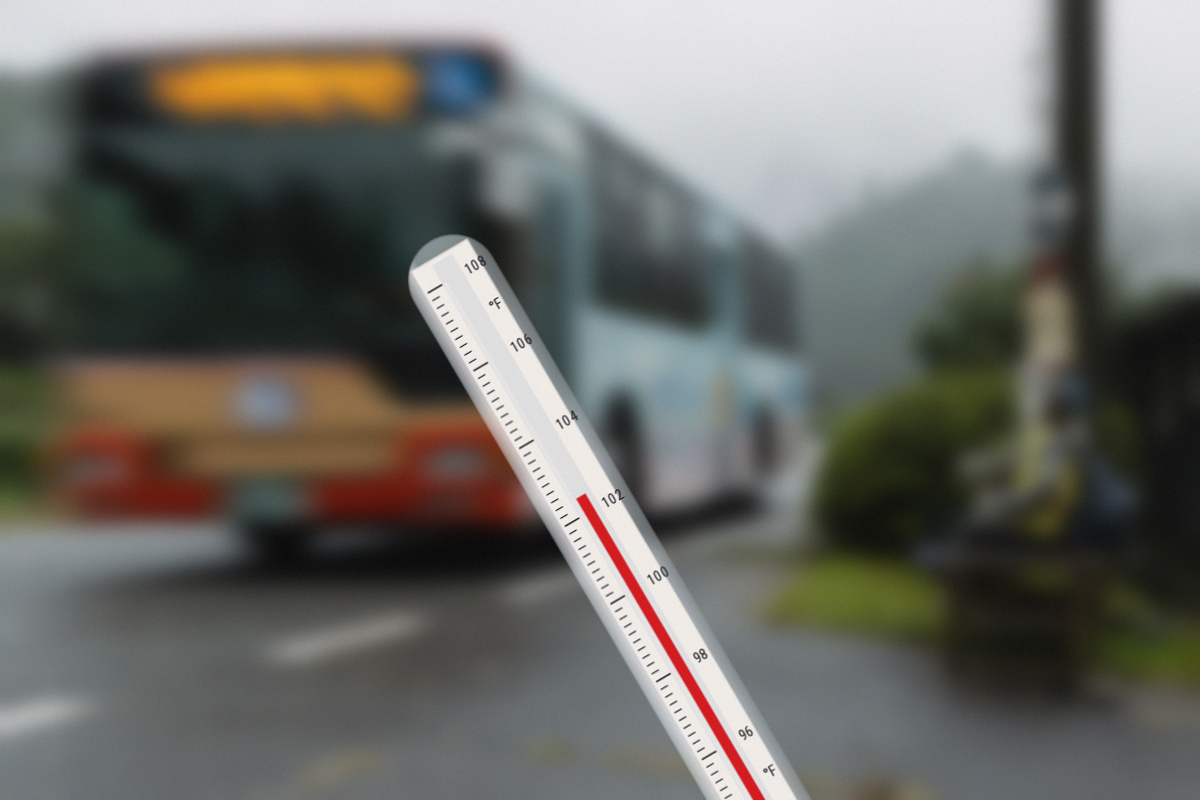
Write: 102.4 °F
